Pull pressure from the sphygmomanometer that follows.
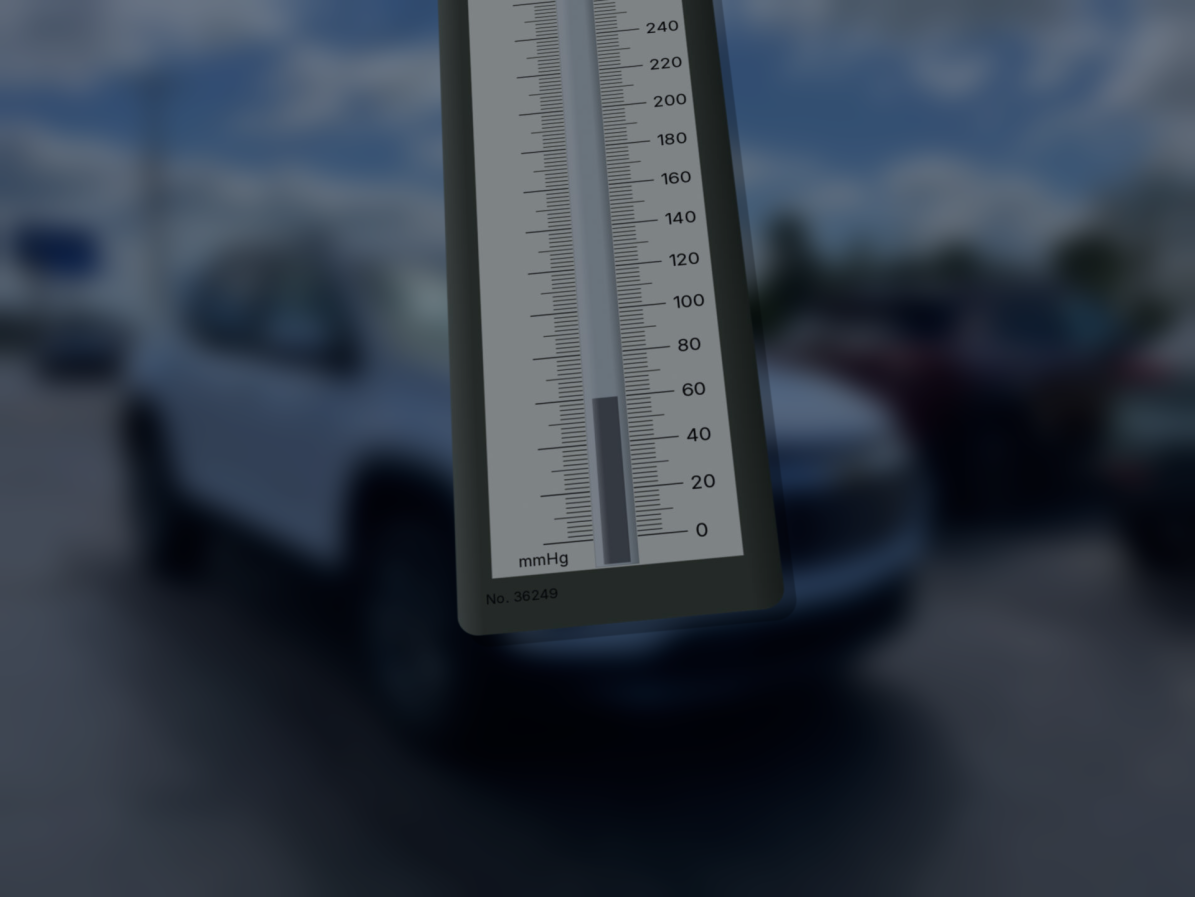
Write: 60 mmHg
